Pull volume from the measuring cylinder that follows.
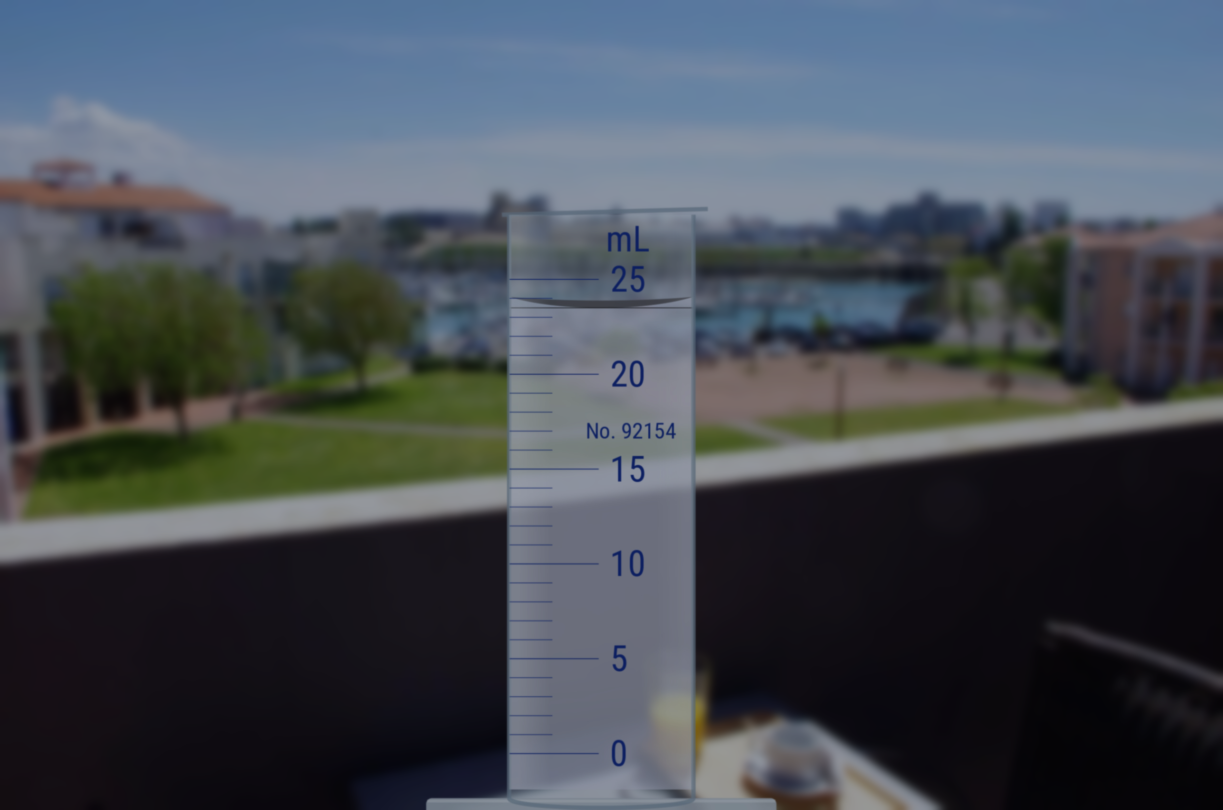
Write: 23.5 mL
